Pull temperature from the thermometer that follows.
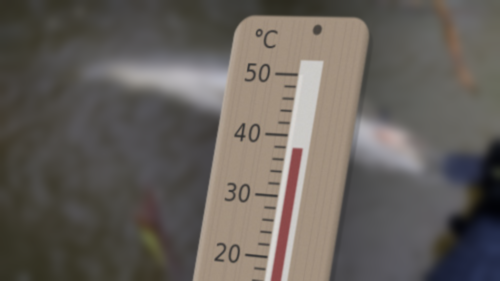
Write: 38 °C
